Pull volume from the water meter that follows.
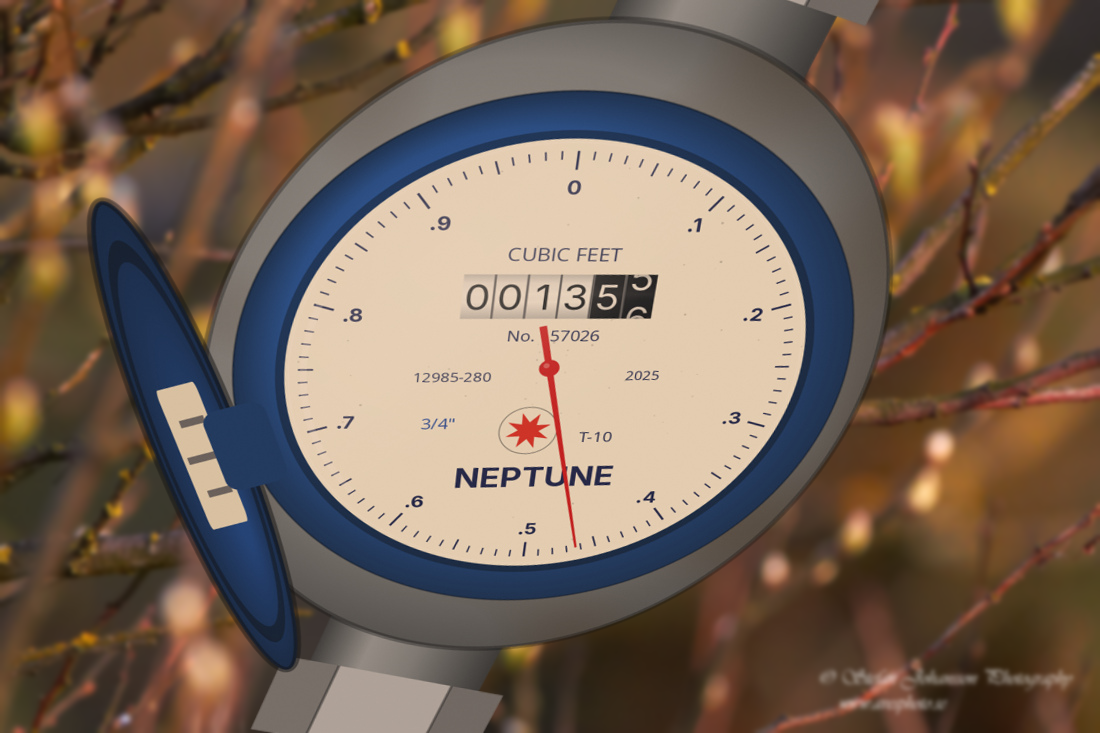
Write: 1355.46 ft³
